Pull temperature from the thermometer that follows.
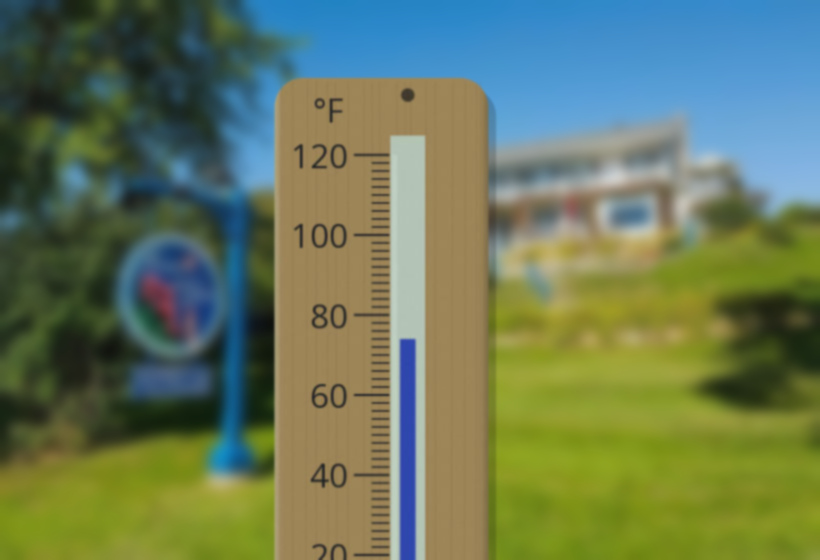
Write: 74 °F
